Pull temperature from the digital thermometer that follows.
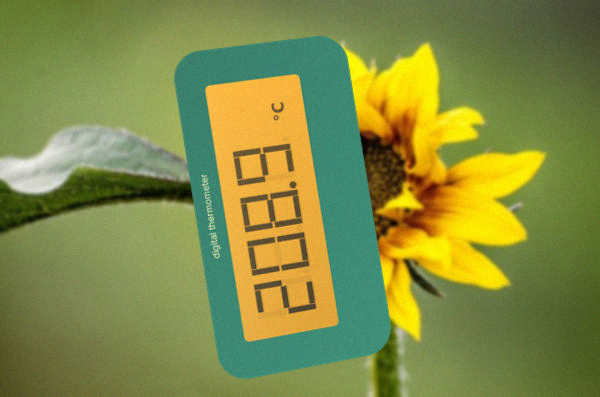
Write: 208.9 °C
